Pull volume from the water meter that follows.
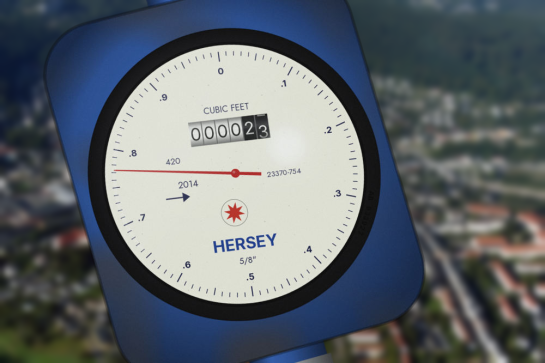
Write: 22.77 ft³
